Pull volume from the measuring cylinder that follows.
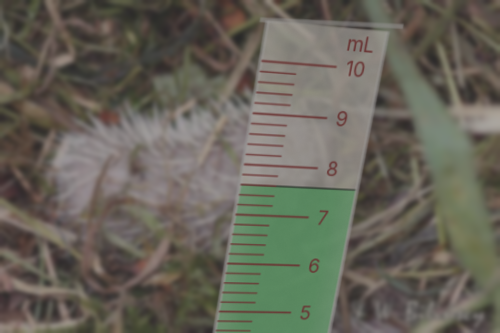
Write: 7.6 mL
